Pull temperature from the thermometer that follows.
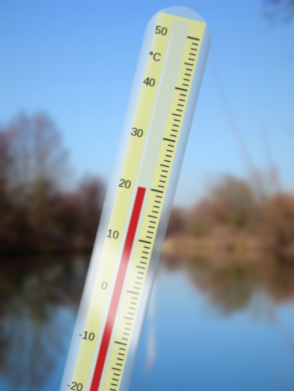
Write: 20 °C
